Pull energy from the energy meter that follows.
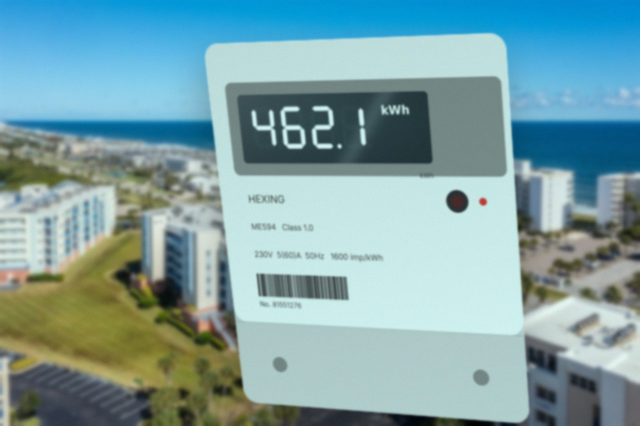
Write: 462.1 kWh
